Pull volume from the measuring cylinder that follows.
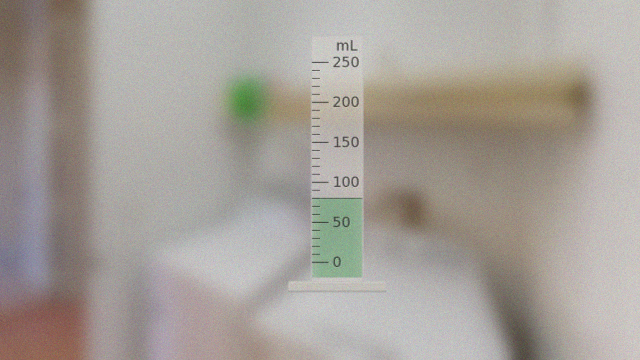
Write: 80 mL
